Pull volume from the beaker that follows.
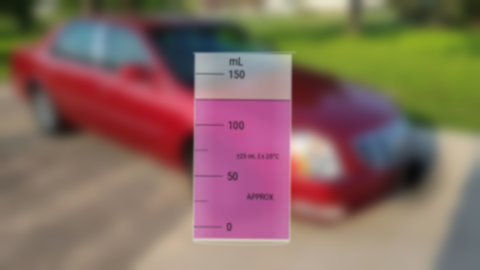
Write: 125 mL
